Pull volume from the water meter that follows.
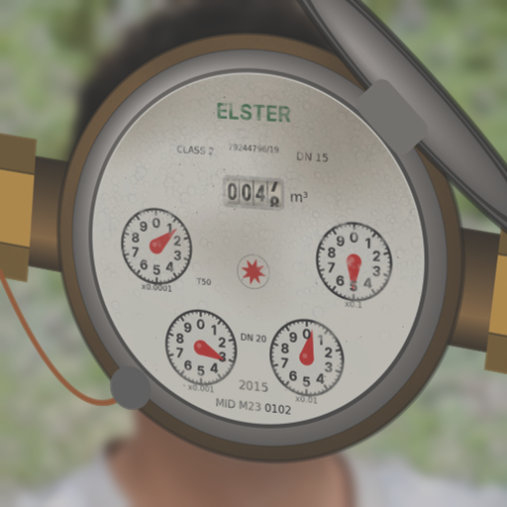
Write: 47.5031 m³
